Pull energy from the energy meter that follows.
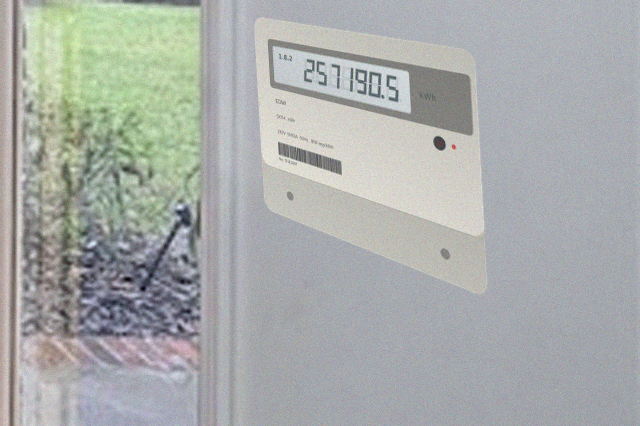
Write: 257190.5 kWh
